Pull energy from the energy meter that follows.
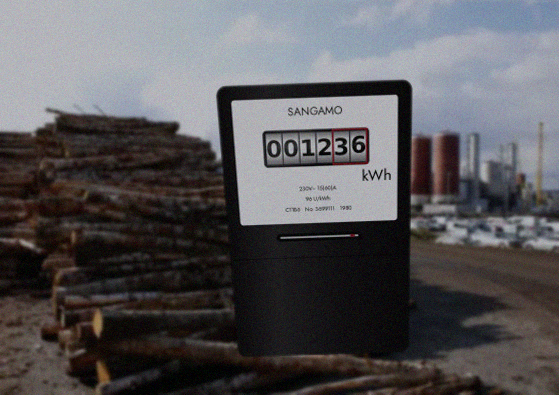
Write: 12.36 kWh
